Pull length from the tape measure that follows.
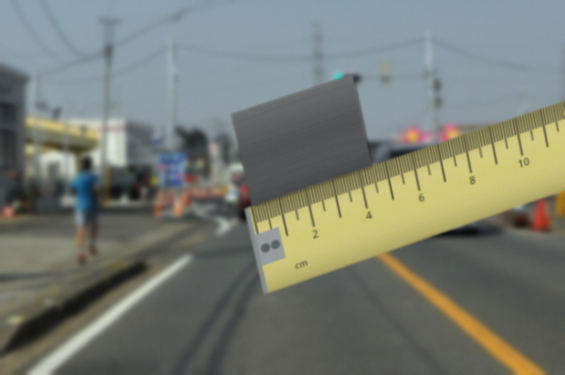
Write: 4.5 cm
